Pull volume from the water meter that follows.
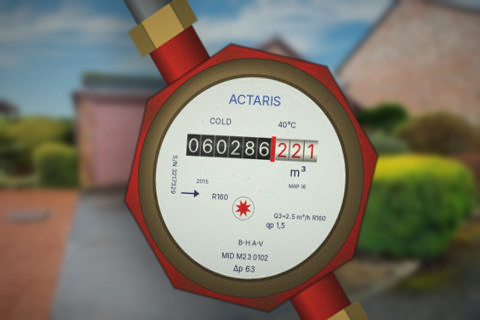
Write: 60286.221 m³
